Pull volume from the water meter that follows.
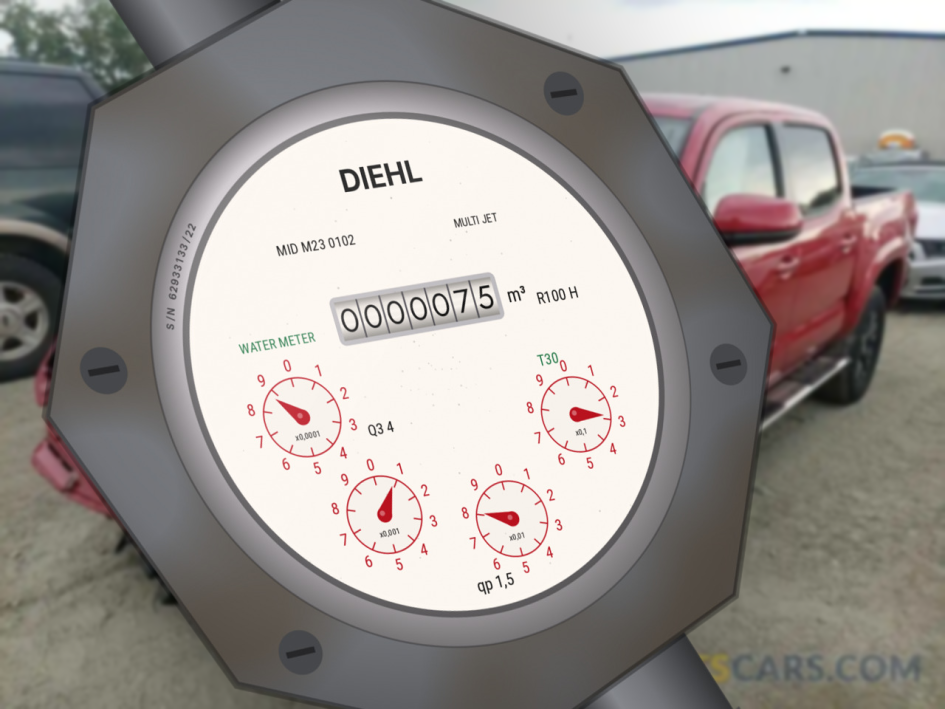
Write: 75.2808 m³
